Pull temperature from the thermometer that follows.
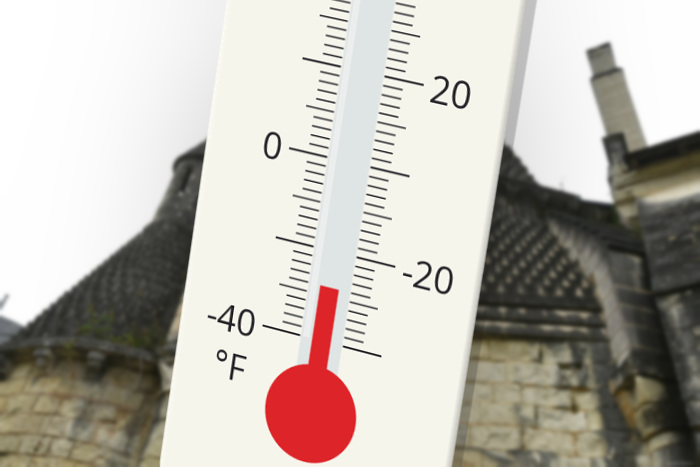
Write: -28 °F
